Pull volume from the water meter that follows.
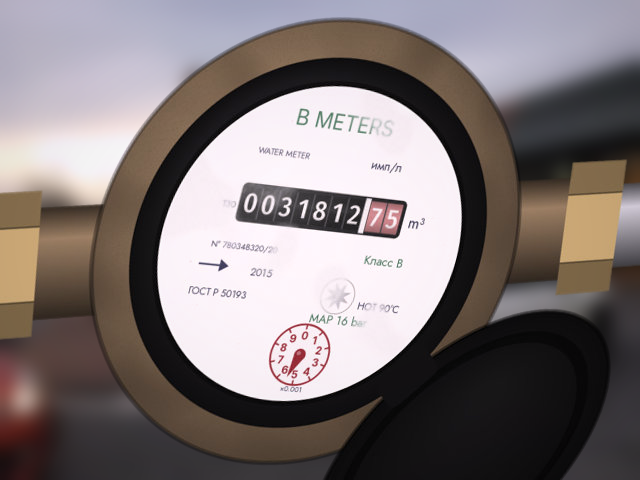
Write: 31812.755 m³
